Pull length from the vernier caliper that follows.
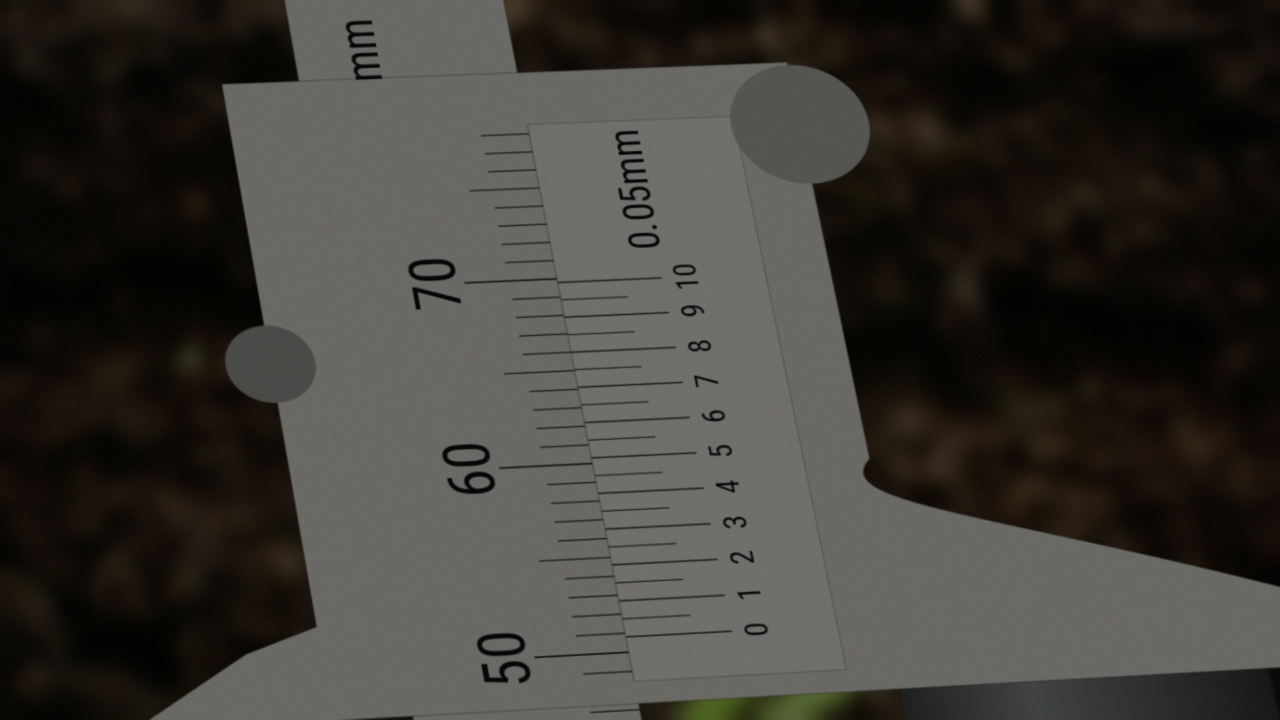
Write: 50.8 mm
